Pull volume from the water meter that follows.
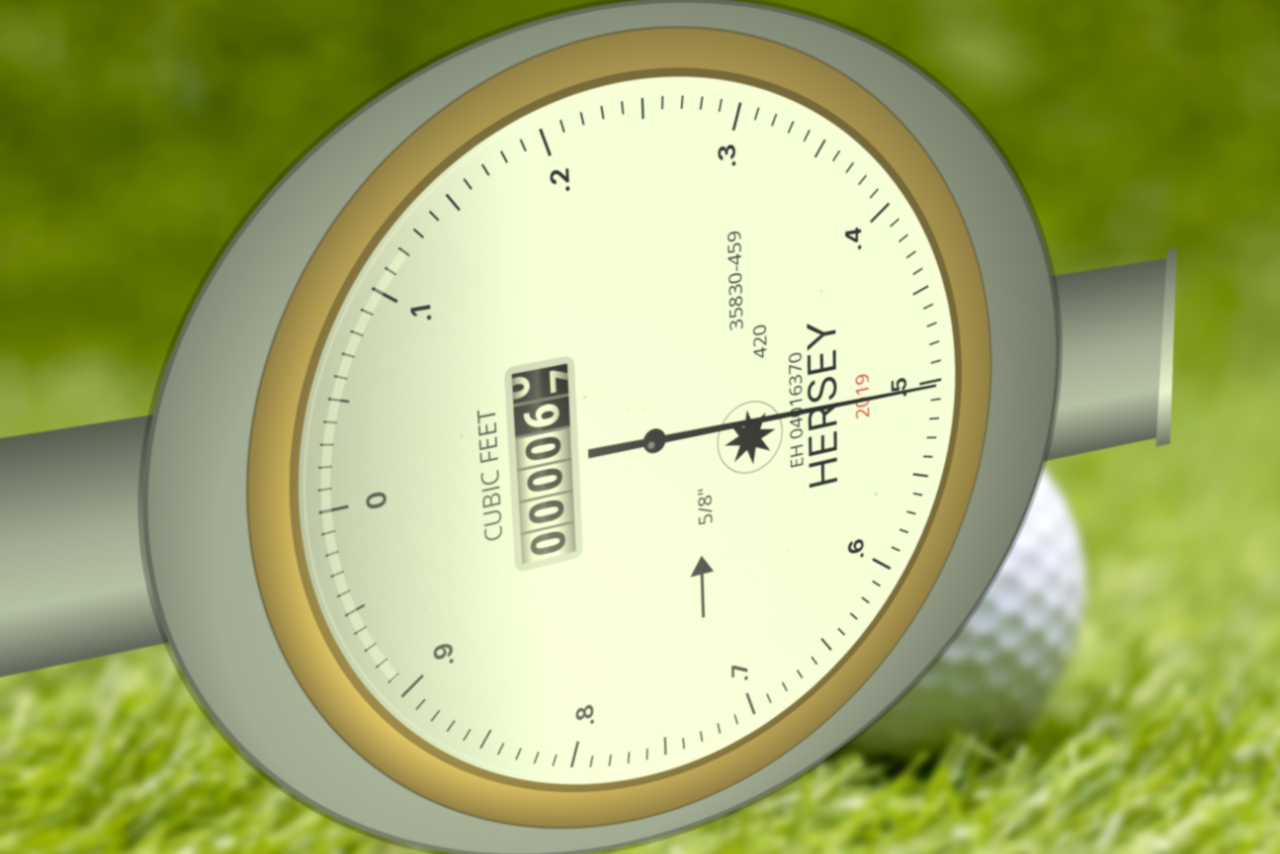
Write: 66.50 ft³
